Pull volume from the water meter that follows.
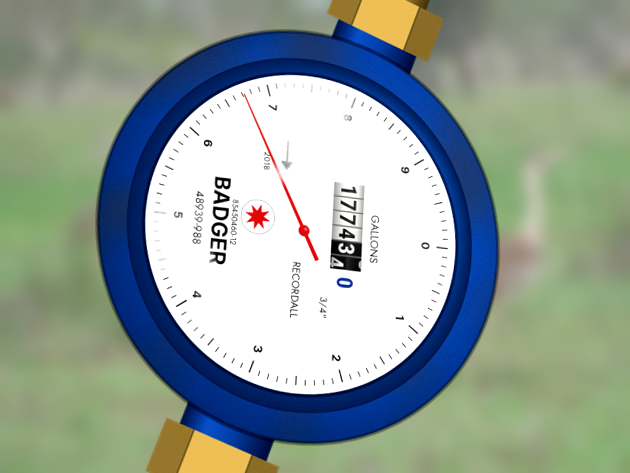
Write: 1774336.7 gal
